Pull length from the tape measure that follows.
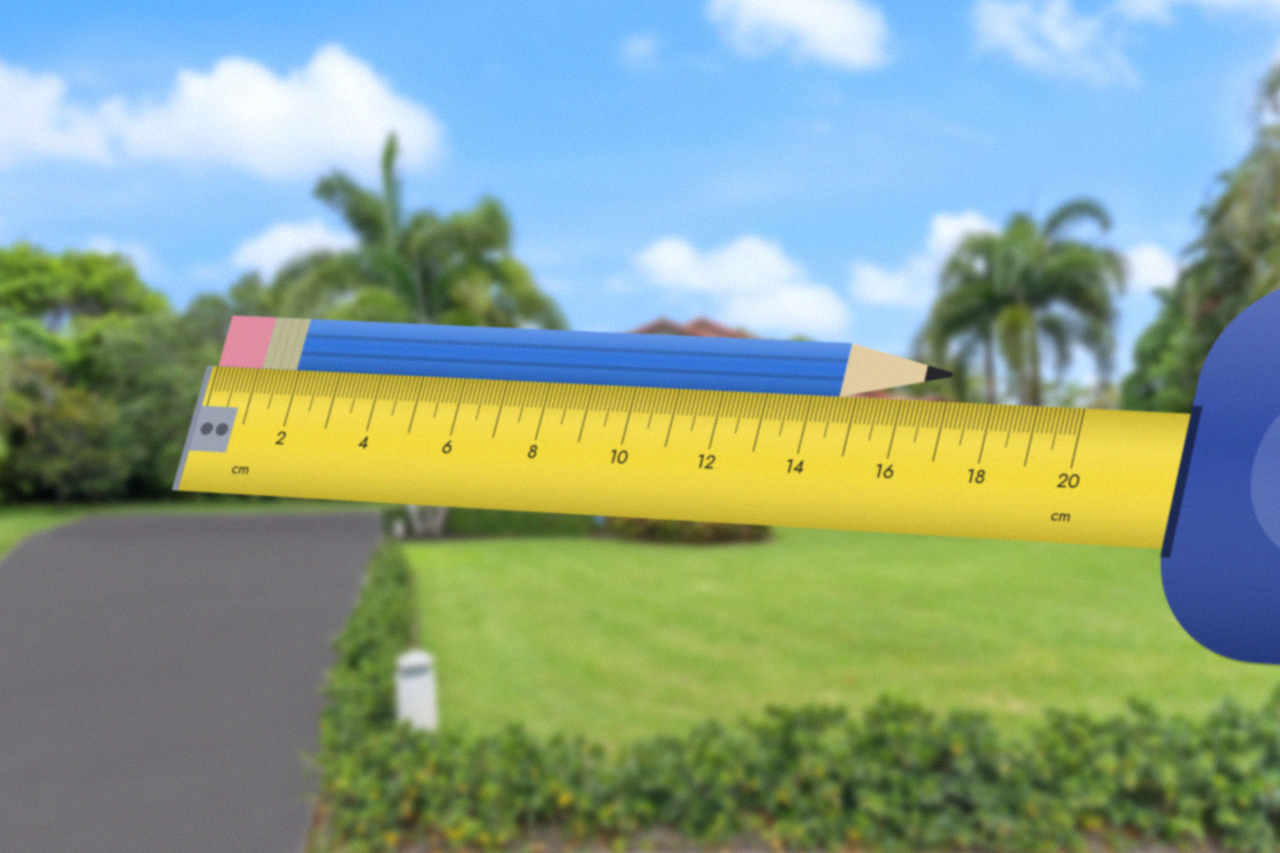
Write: 17 cm
